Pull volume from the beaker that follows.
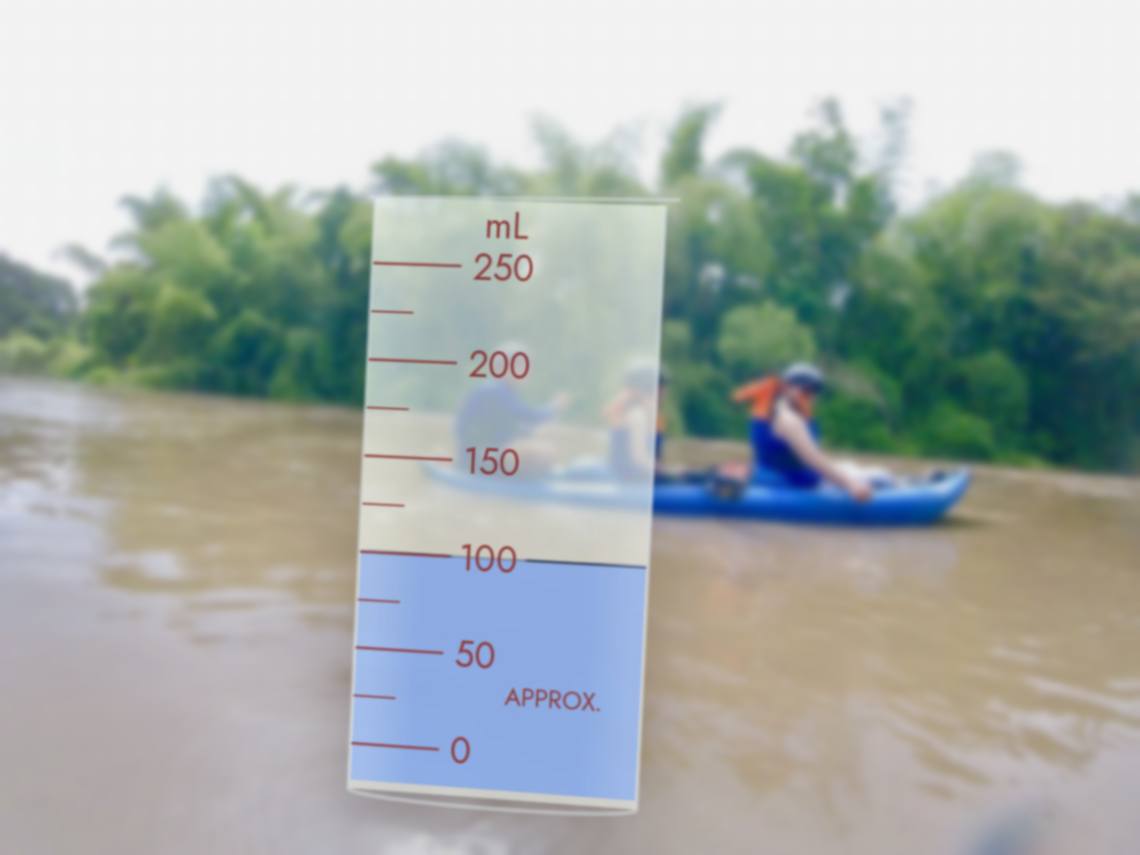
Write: 100 mL
